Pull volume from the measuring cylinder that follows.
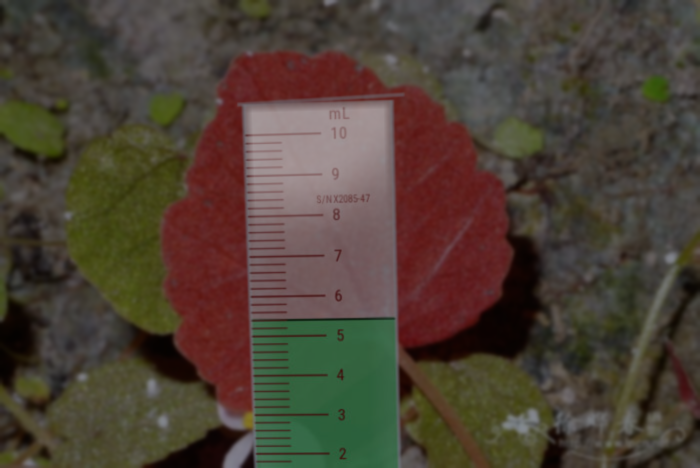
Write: 5.4 mL
